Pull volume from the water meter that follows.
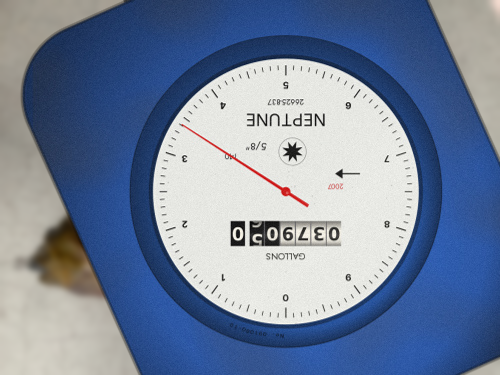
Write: 379053.4 gal
